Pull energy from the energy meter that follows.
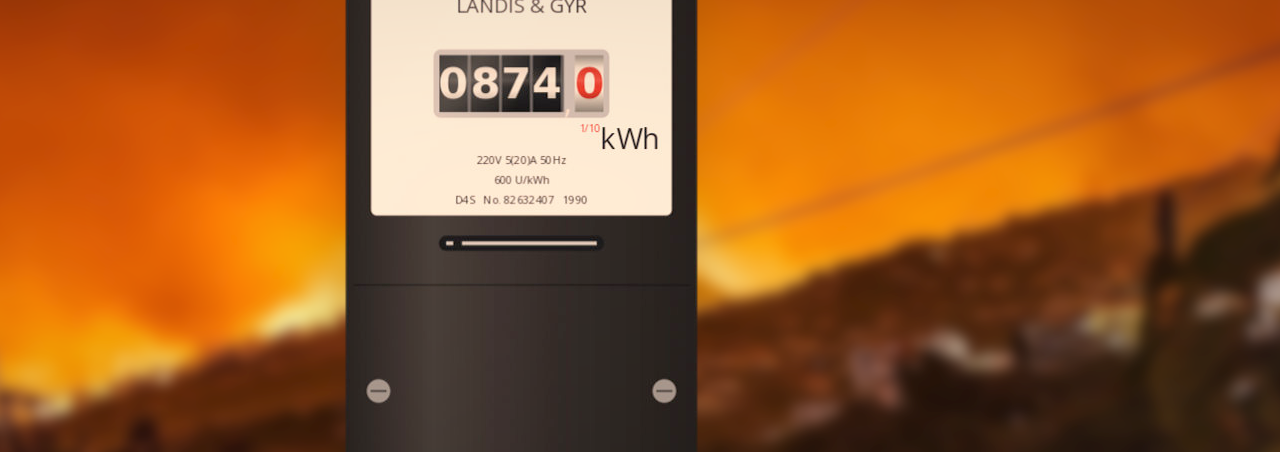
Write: 874.0 kWh
